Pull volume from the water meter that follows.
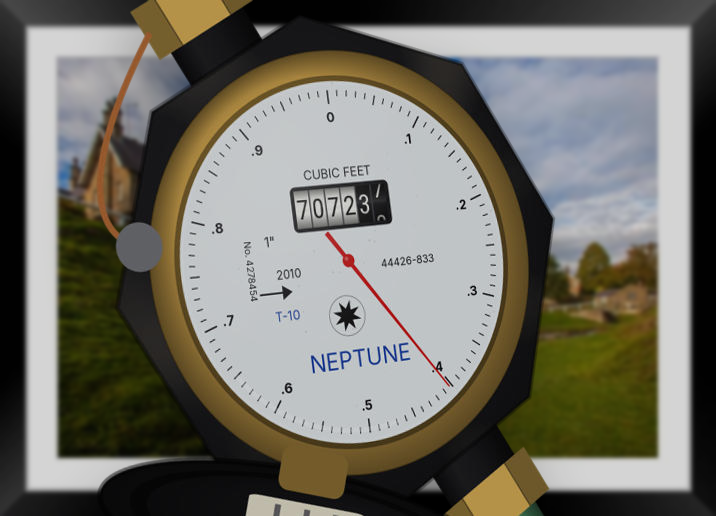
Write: 707237.40 ft³
